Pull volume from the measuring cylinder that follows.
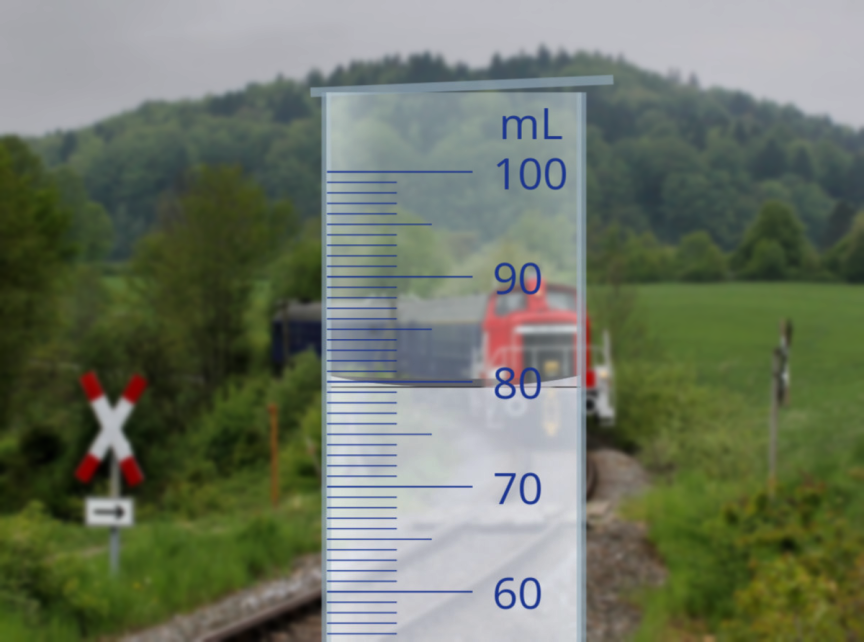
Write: 79.5 mL
